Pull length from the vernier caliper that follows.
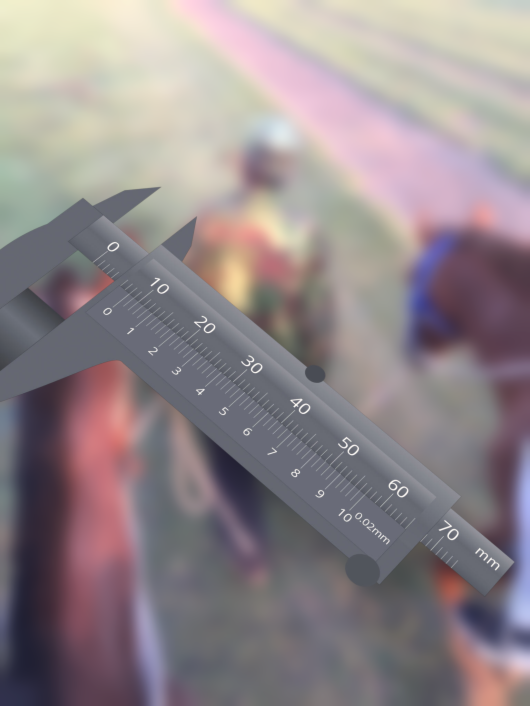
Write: 8.0 mm
